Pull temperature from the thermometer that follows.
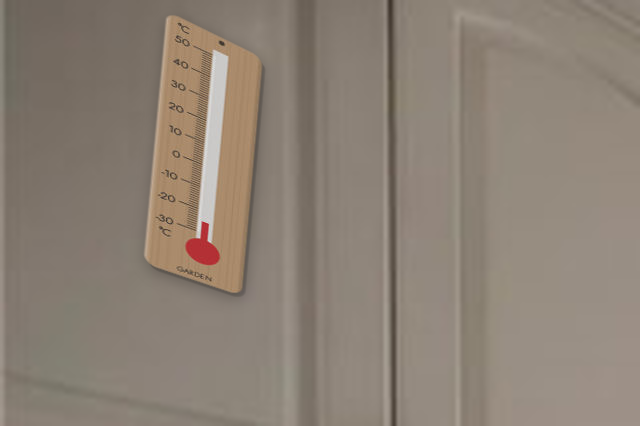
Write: -25 °C
